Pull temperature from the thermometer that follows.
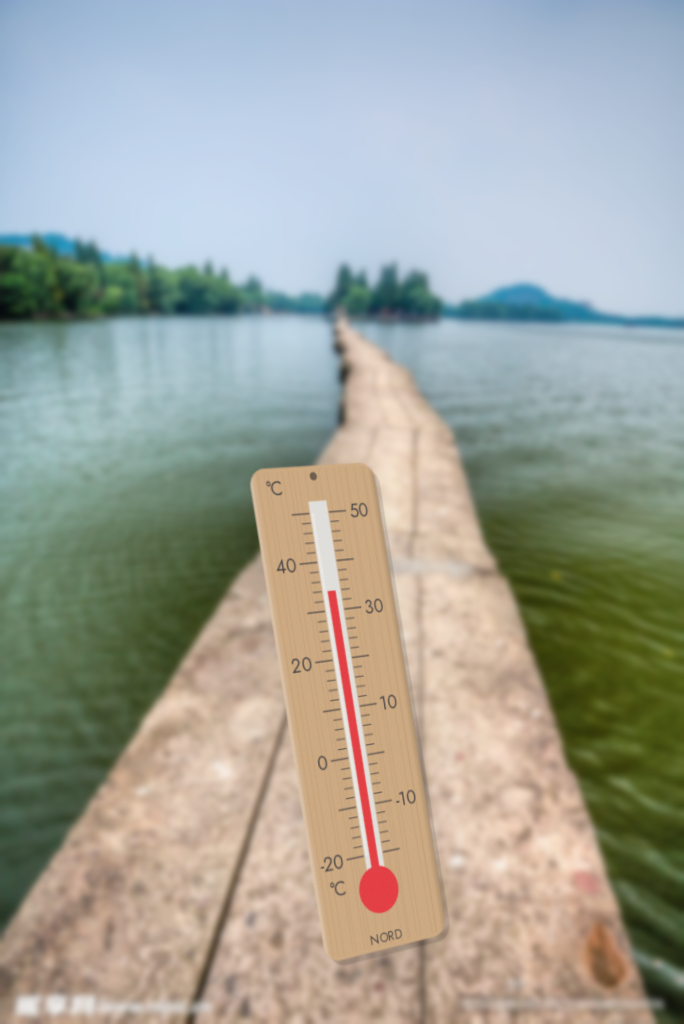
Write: 34 °C
